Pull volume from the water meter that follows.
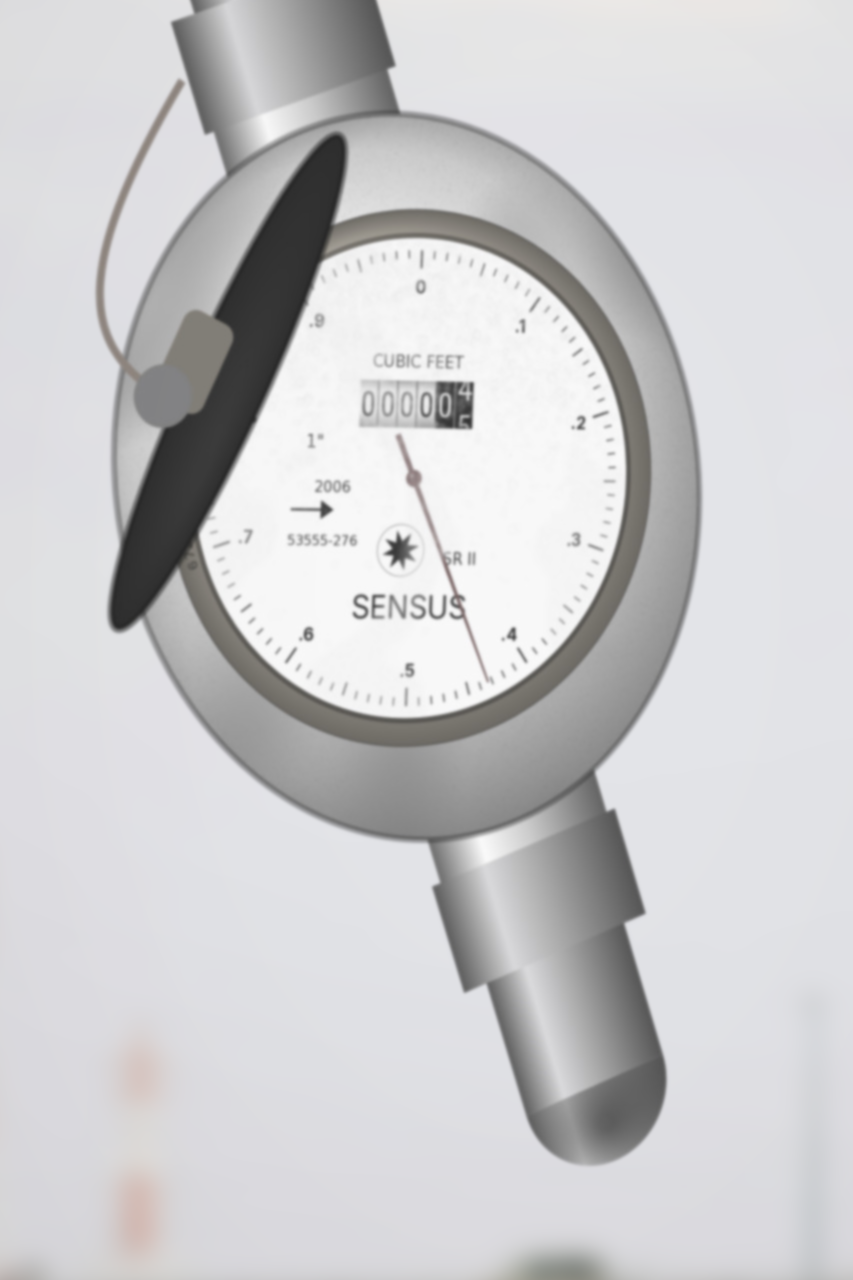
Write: 4.43 ft³
